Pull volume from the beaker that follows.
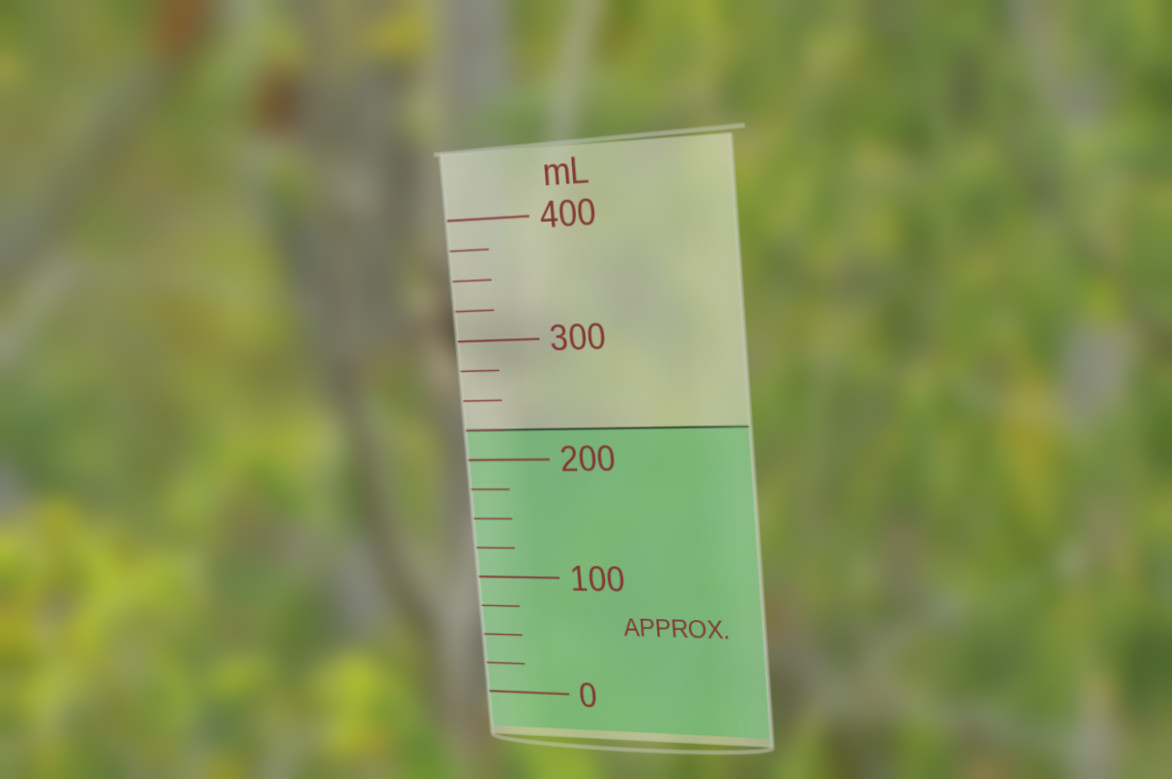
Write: 225 mL
